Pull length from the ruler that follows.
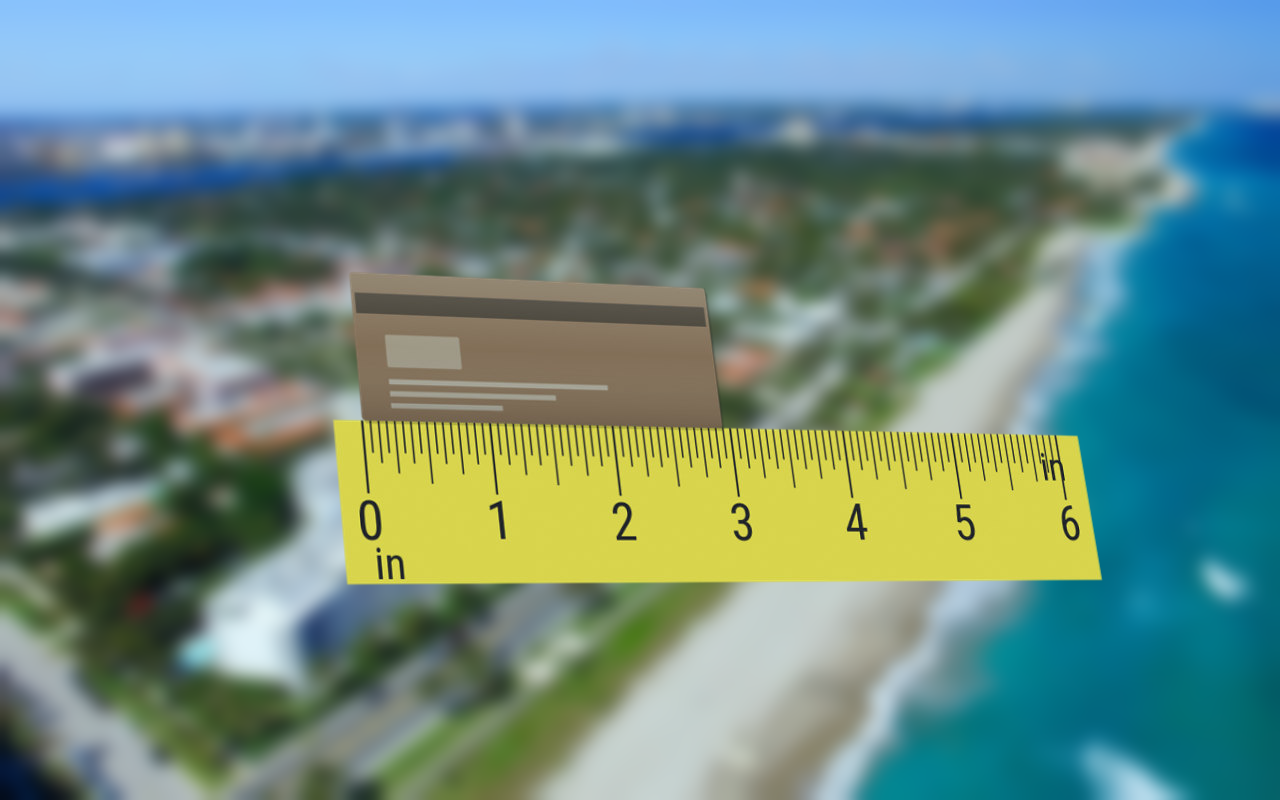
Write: 2.9375 in
